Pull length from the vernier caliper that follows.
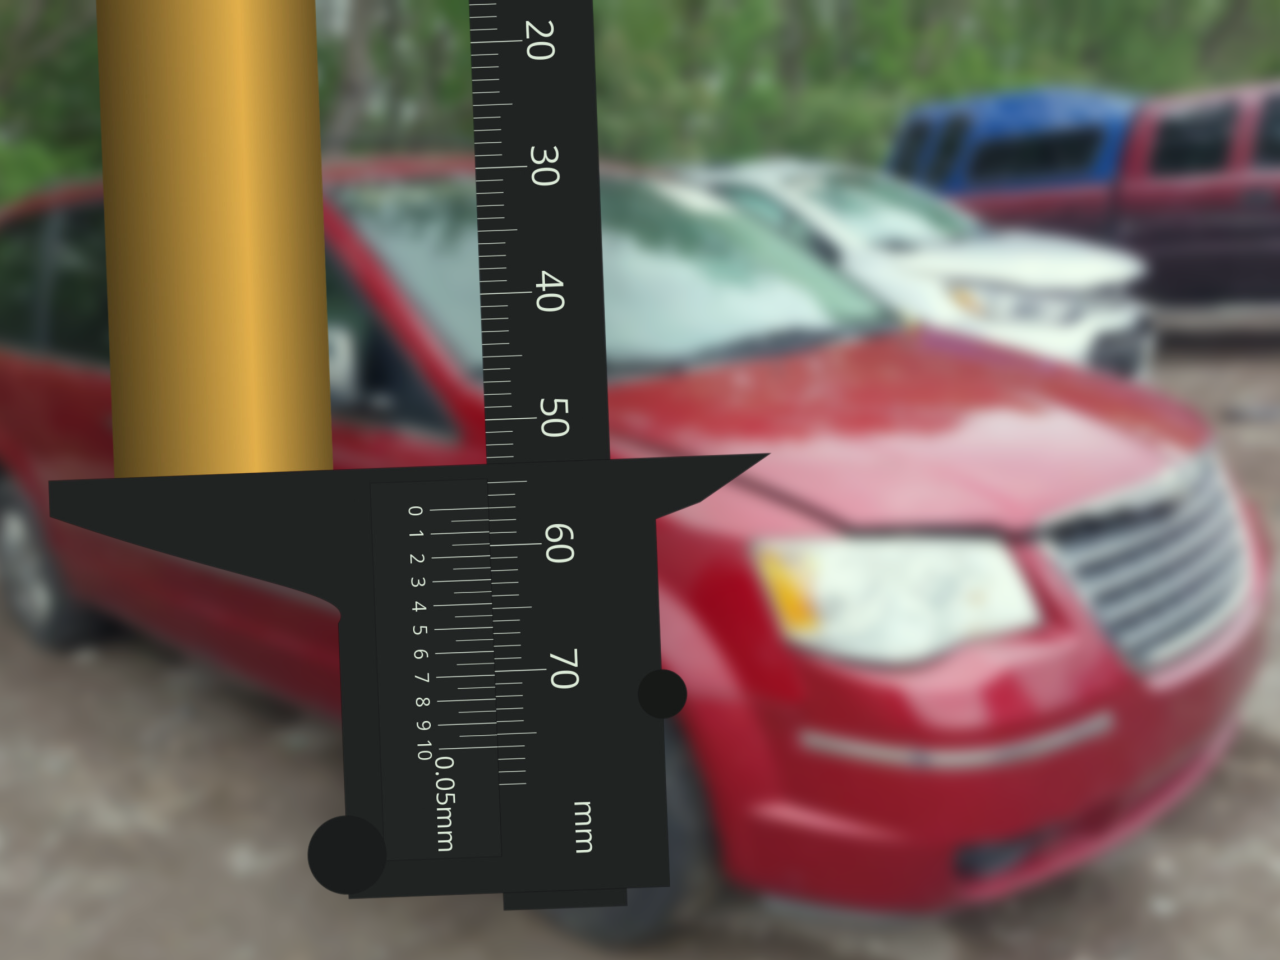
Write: 57.0 mm
